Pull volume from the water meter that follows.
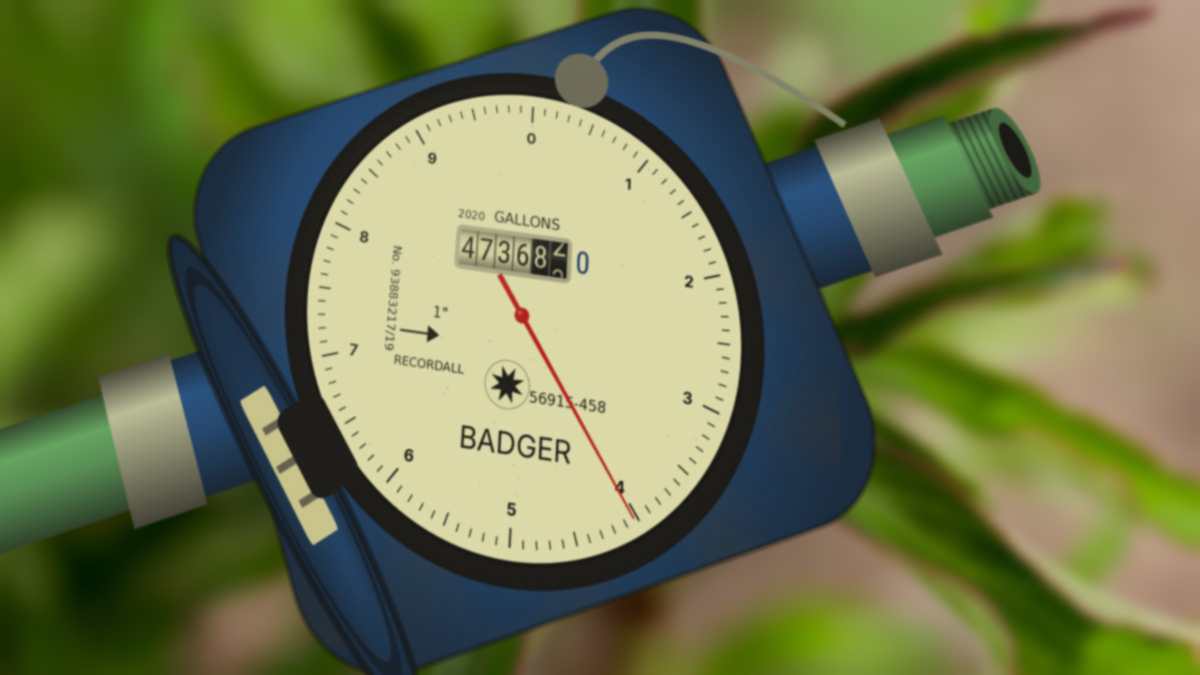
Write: 4736824.0 gal
